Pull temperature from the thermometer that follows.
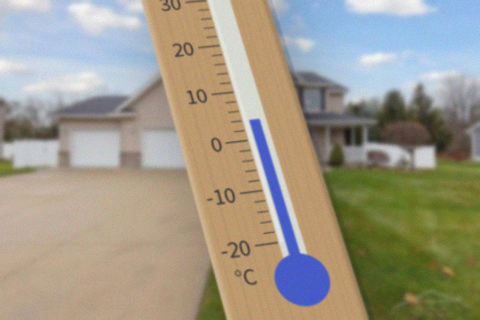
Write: 4 °C
